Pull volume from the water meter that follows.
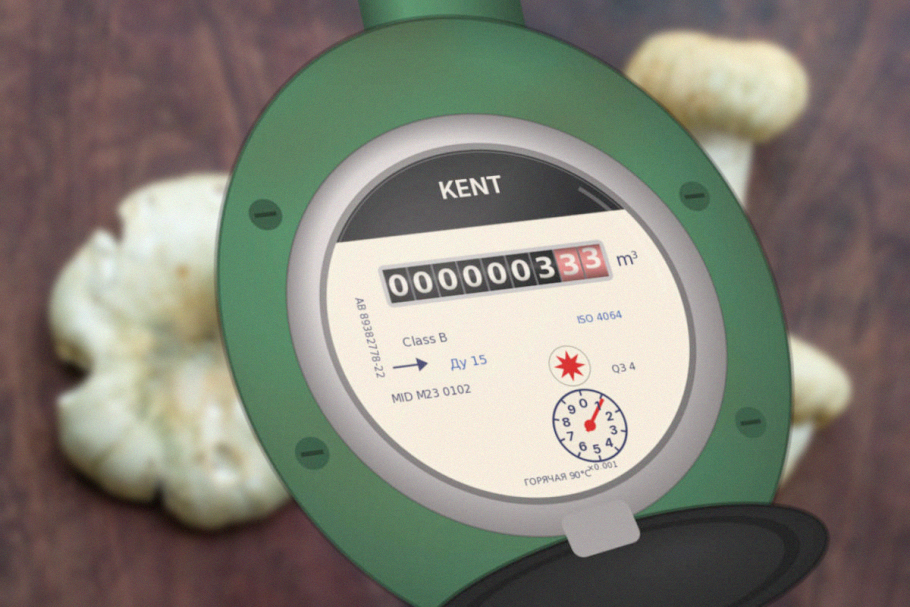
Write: 3.331 m³
